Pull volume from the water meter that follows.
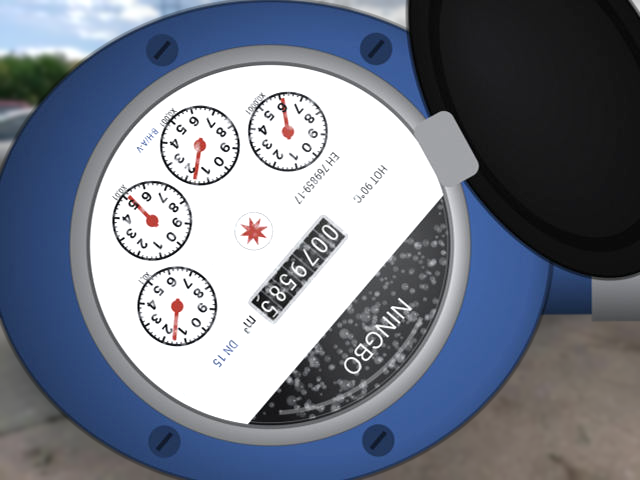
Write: 79585.1516 m³
